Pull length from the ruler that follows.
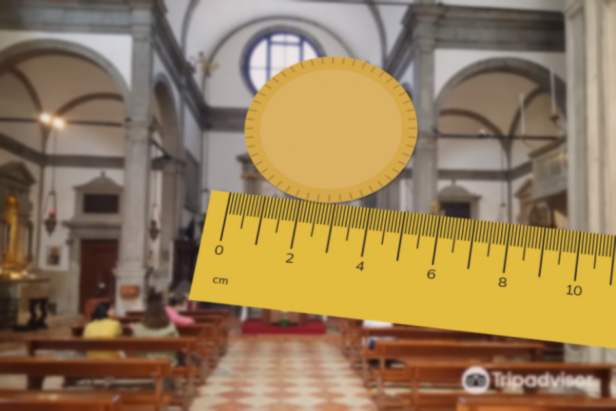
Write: 5 cm
